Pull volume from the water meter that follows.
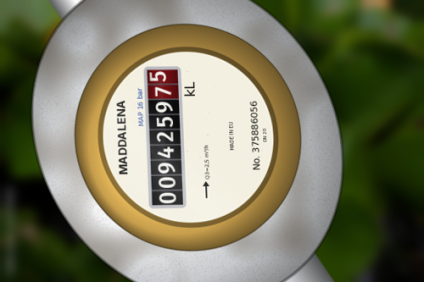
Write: 94259.75 kL
